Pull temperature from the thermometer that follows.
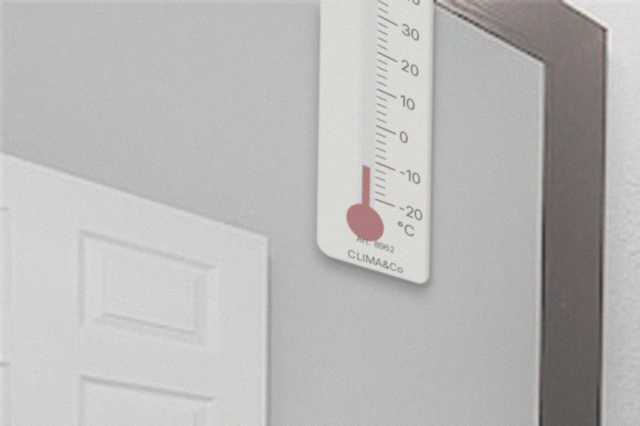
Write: -12 °C
